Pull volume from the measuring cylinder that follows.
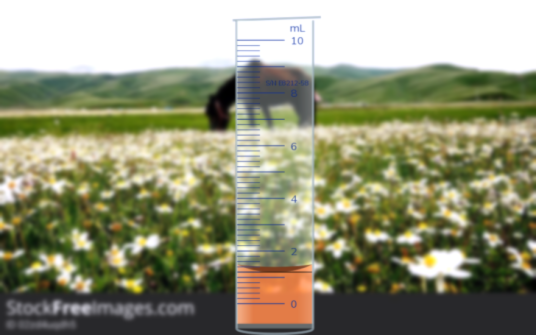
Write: 1.2 mL
